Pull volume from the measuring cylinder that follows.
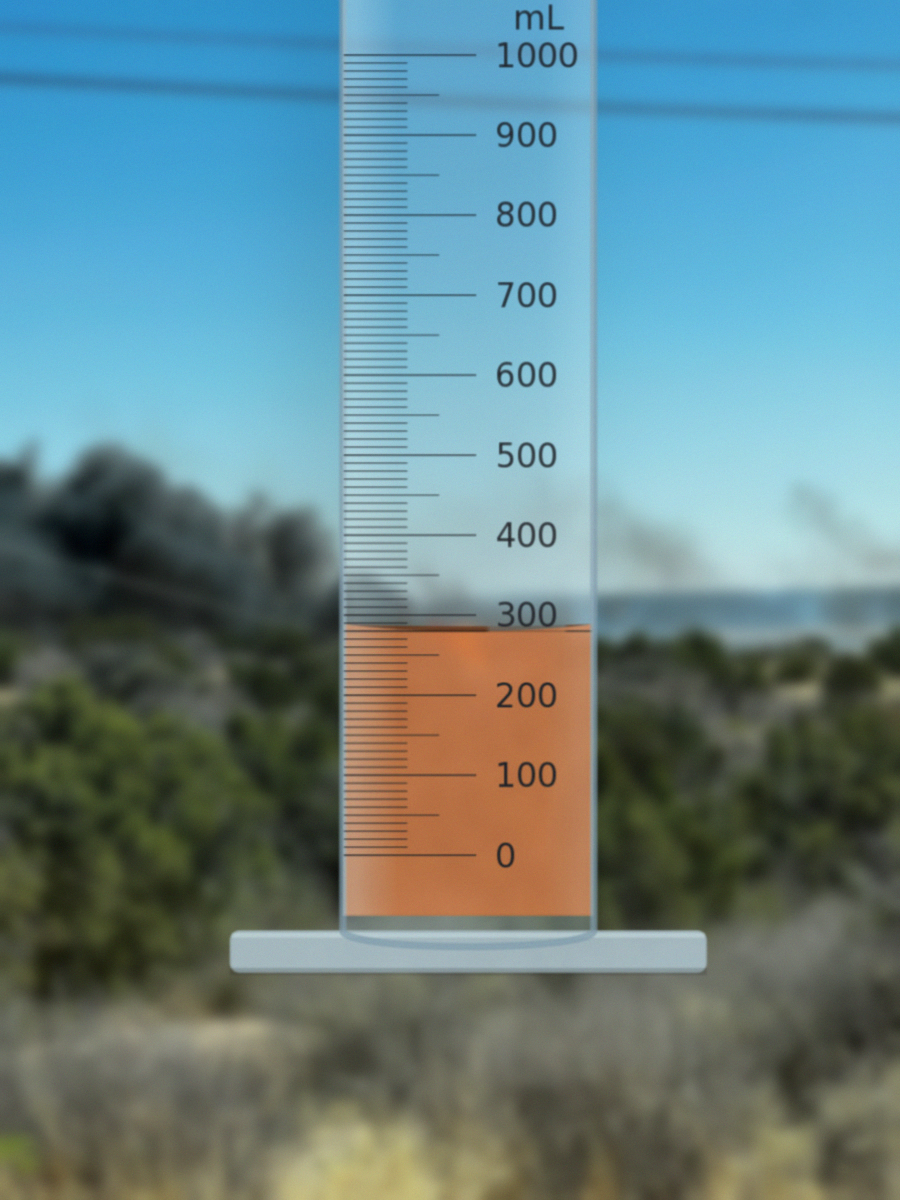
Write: 280 mL
